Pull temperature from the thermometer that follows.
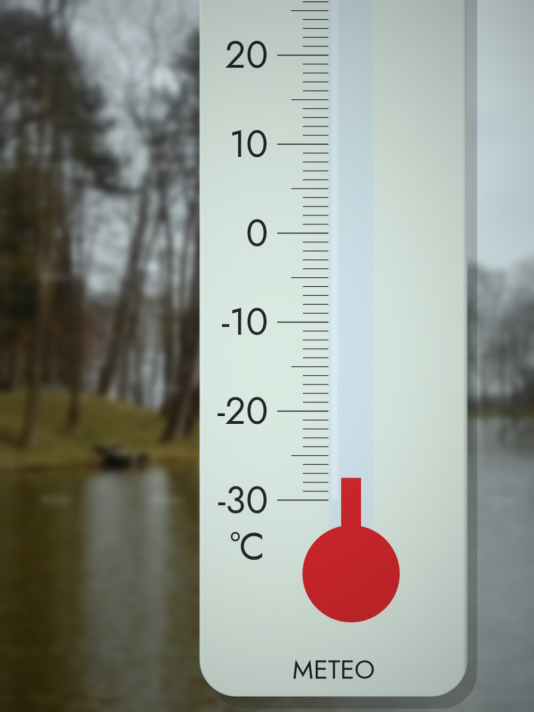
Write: -27.5 °C
